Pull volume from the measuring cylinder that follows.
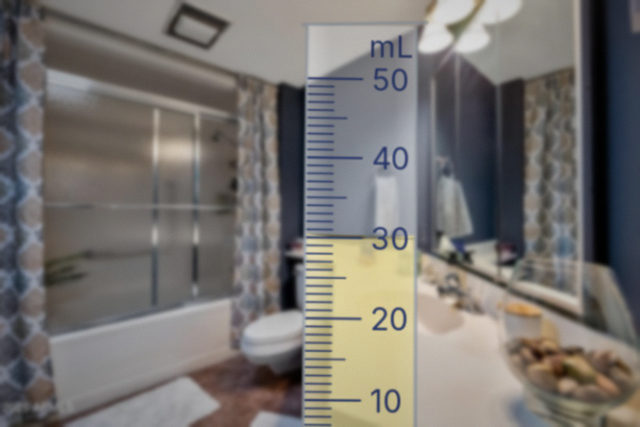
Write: 30 mL
